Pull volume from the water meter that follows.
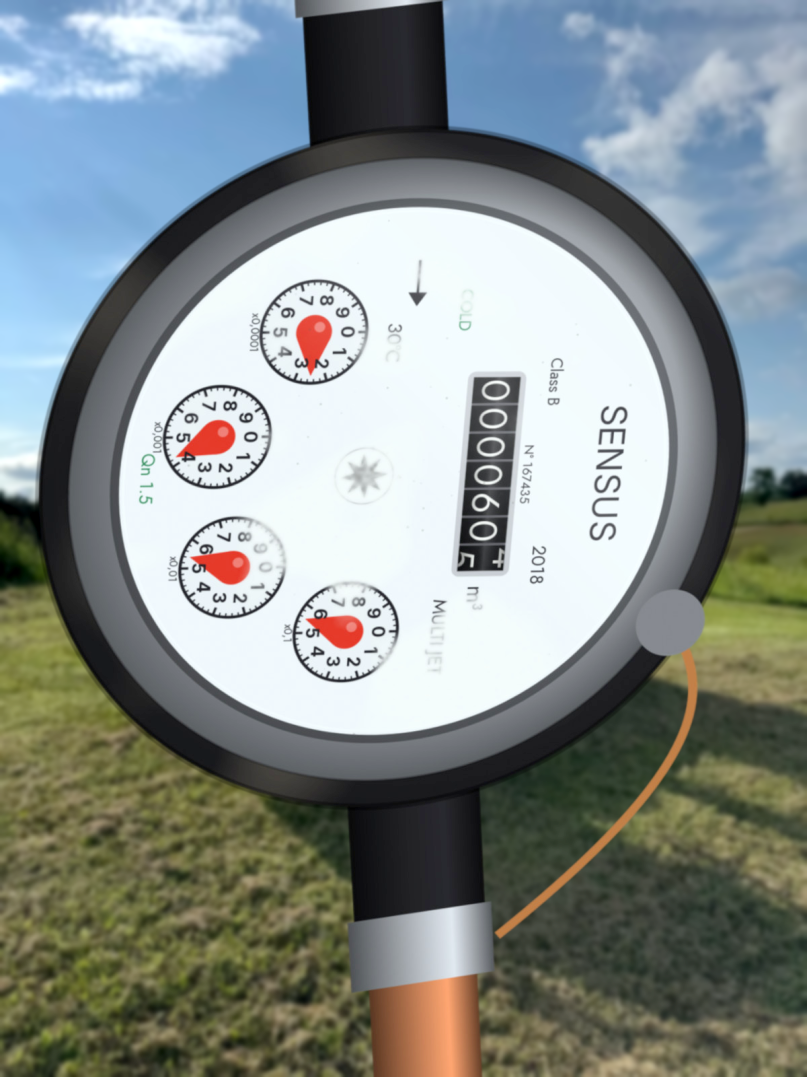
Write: 604.5542 m³
